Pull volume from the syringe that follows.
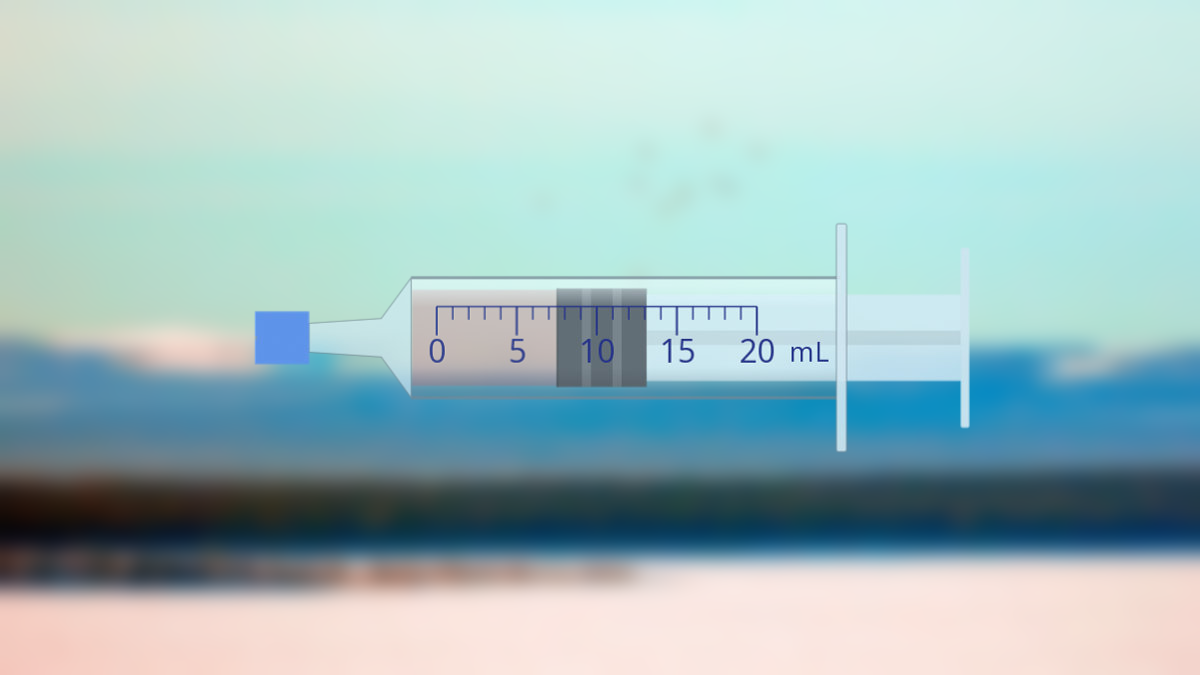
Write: 7.5 mL
